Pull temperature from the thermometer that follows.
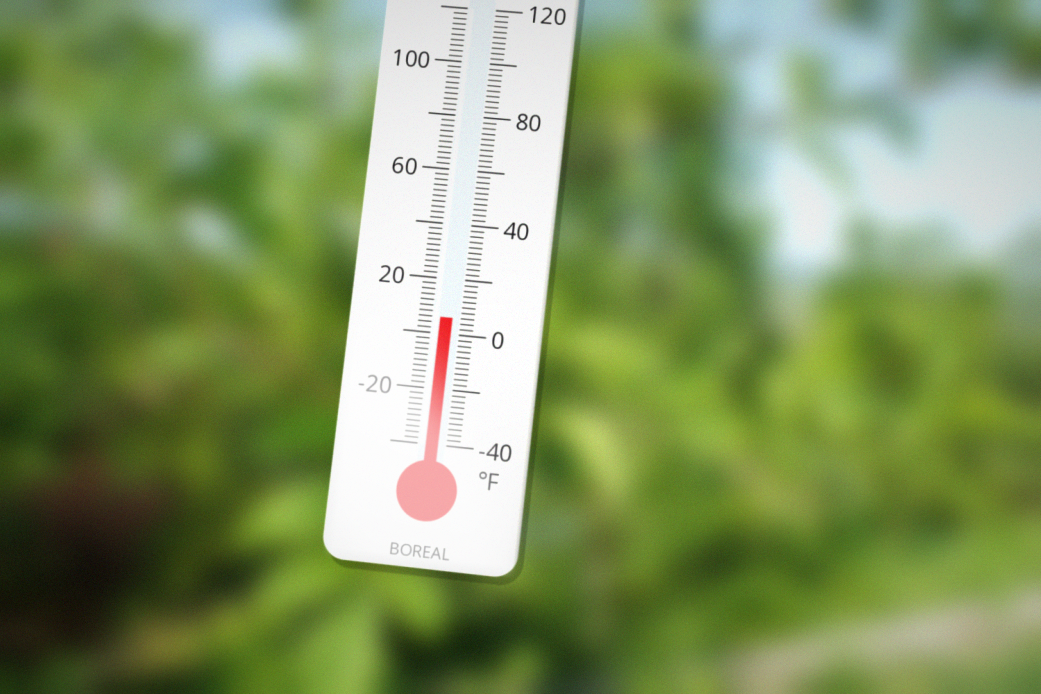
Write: 6 °F
